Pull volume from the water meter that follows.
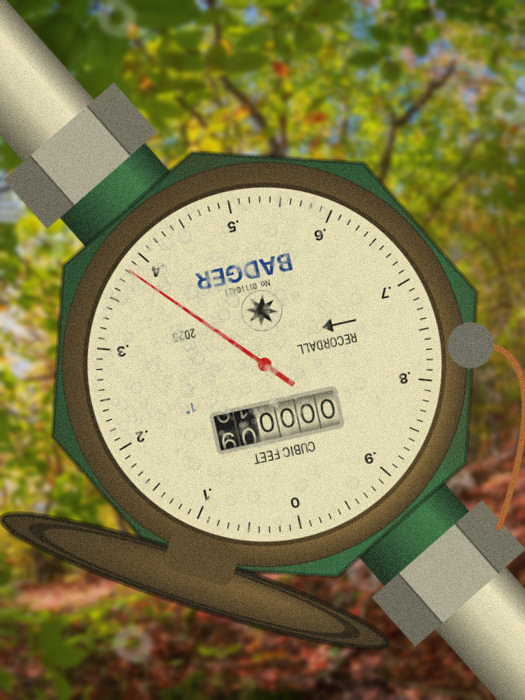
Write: 9.38 ft³
